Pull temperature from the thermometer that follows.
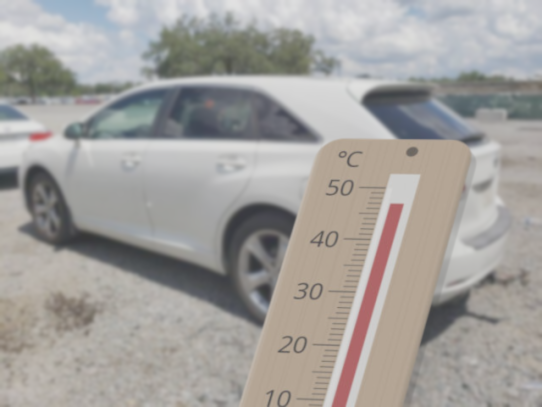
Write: 47 °C
